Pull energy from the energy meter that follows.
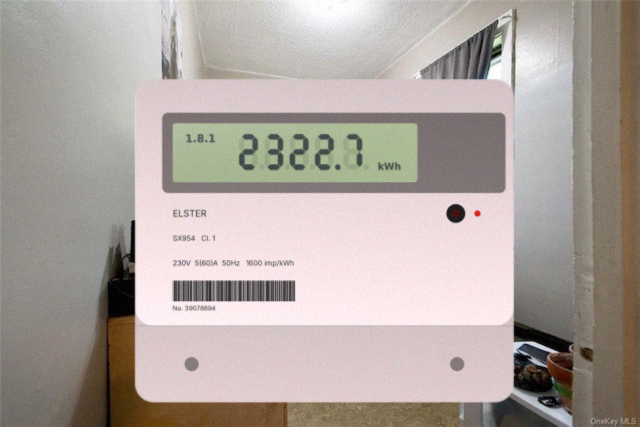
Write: 2322.7 kWh
